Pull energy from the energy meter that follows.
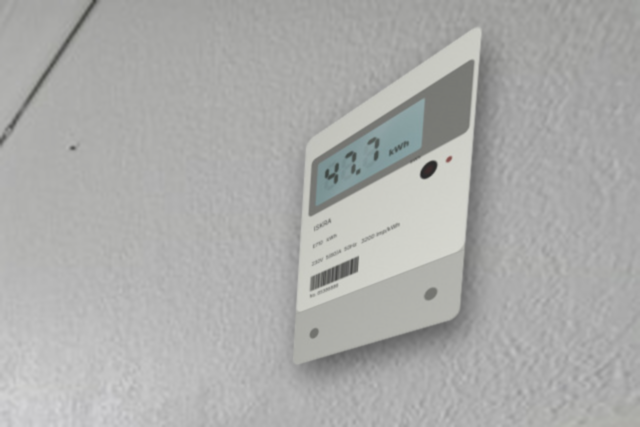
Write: 47.7 kWh
